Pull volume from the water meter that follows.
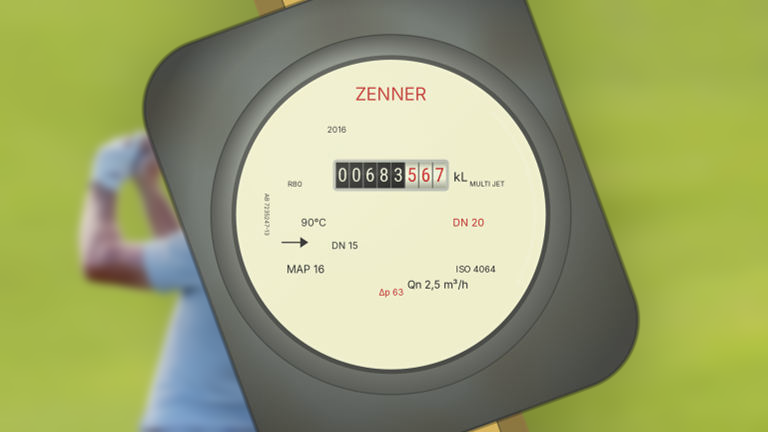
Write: 683.567 kL
